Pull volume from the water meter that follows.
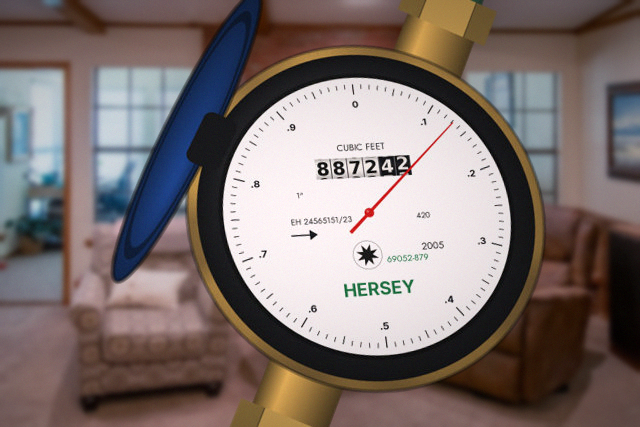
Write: 887242.13 ft³
